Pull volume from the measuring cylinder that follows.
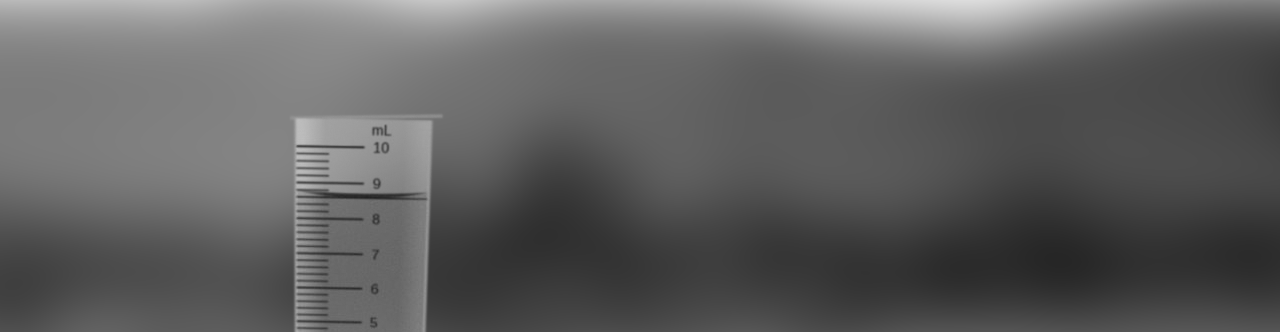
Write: 8.6 mL
